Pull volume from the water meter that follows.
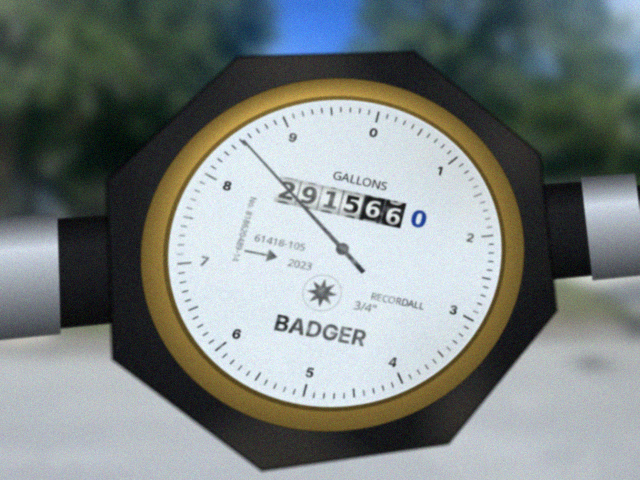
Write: 2915658.5 gal
